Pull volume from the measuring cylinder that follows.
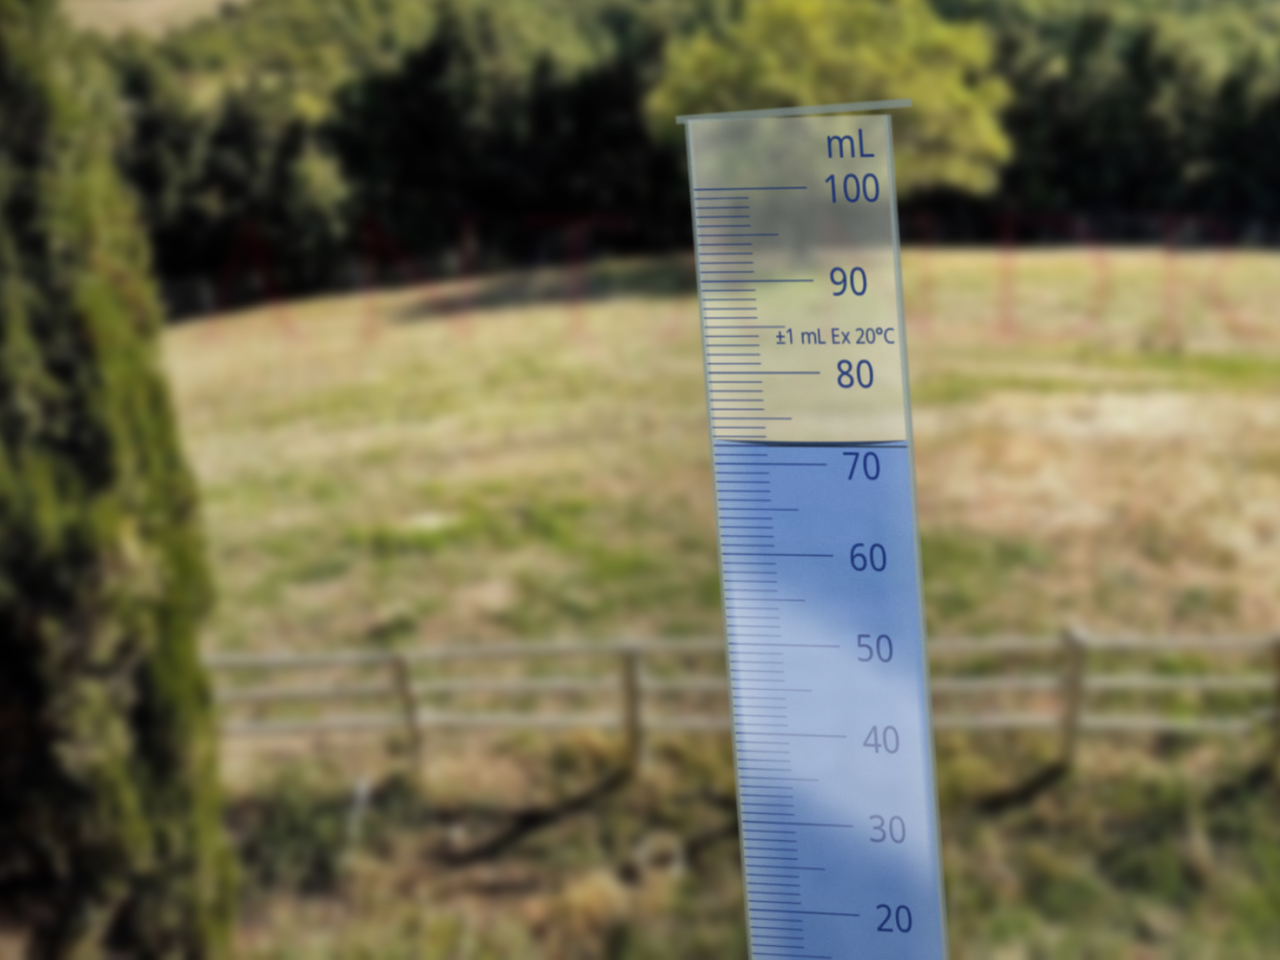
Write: 72 mL
